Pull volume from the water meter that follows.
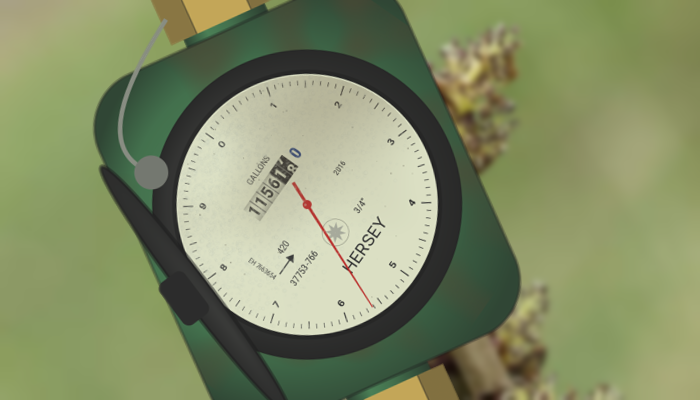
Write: 1156175.6 gal
